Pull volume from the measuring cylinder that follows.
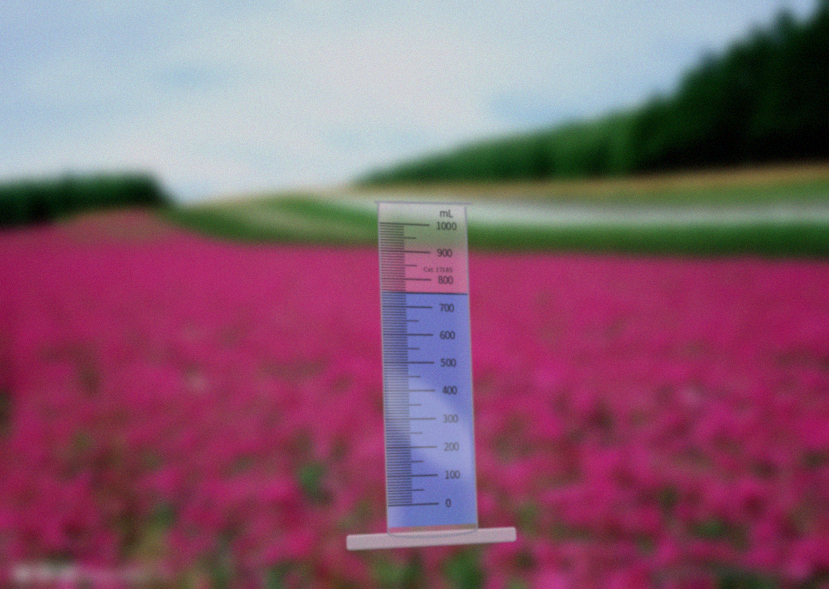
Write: 750 mL
